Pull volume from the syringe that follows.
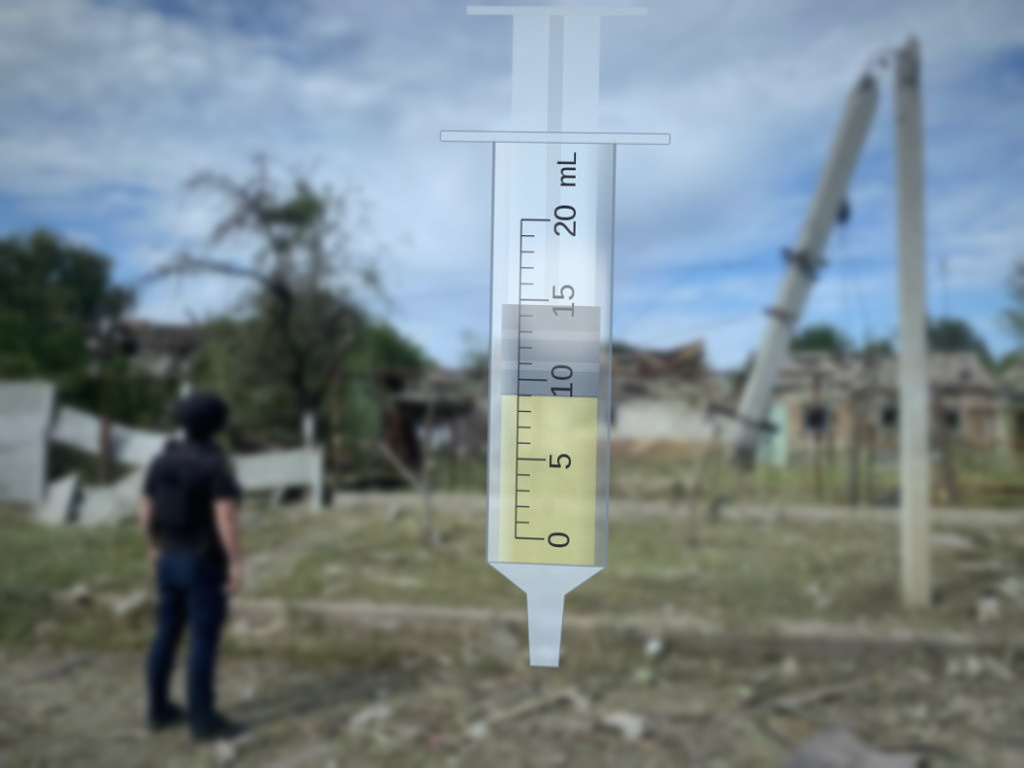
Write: 9 mL
